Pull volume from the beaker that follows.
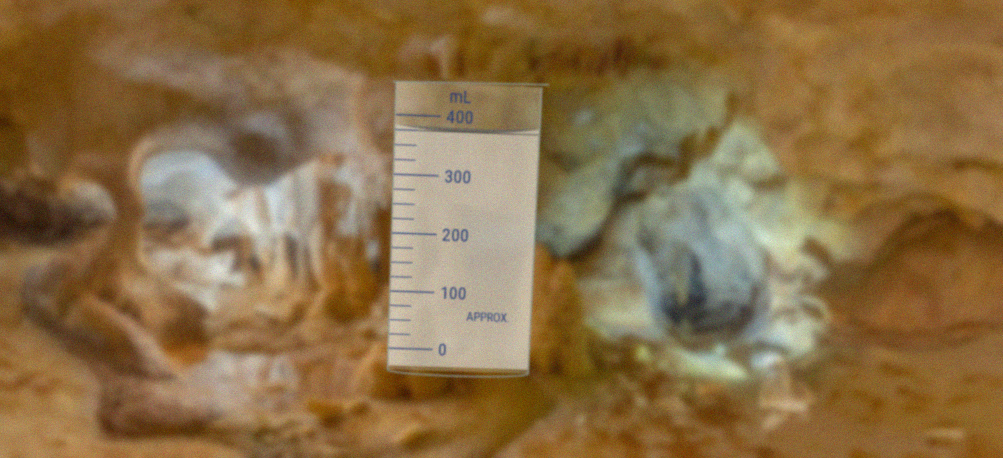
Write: 375 mL
